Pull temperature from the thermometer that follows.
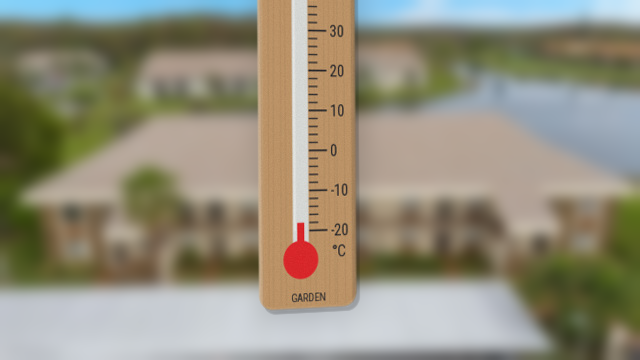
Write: -18 °C
